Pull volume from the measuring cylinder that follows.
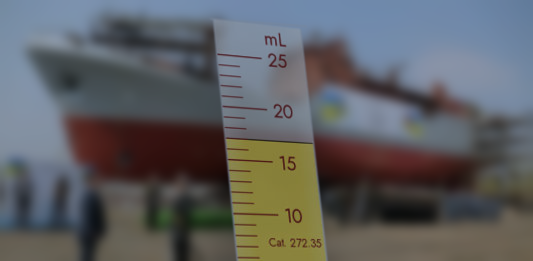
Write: 17 mL
